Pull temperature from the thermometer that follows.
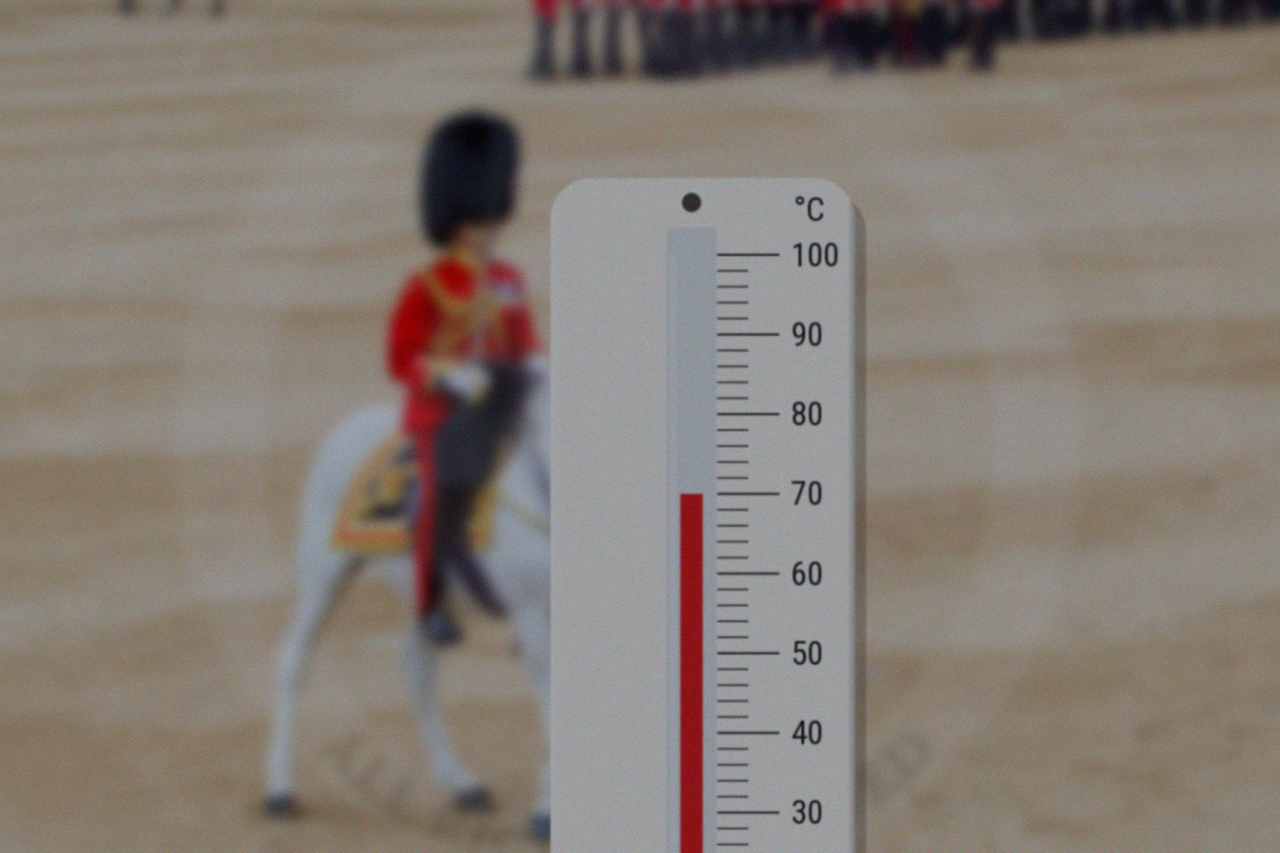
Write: 70 °C
